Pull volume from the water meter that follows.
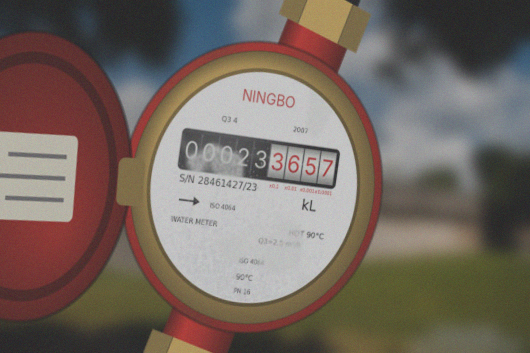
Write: 23.3657 kL
